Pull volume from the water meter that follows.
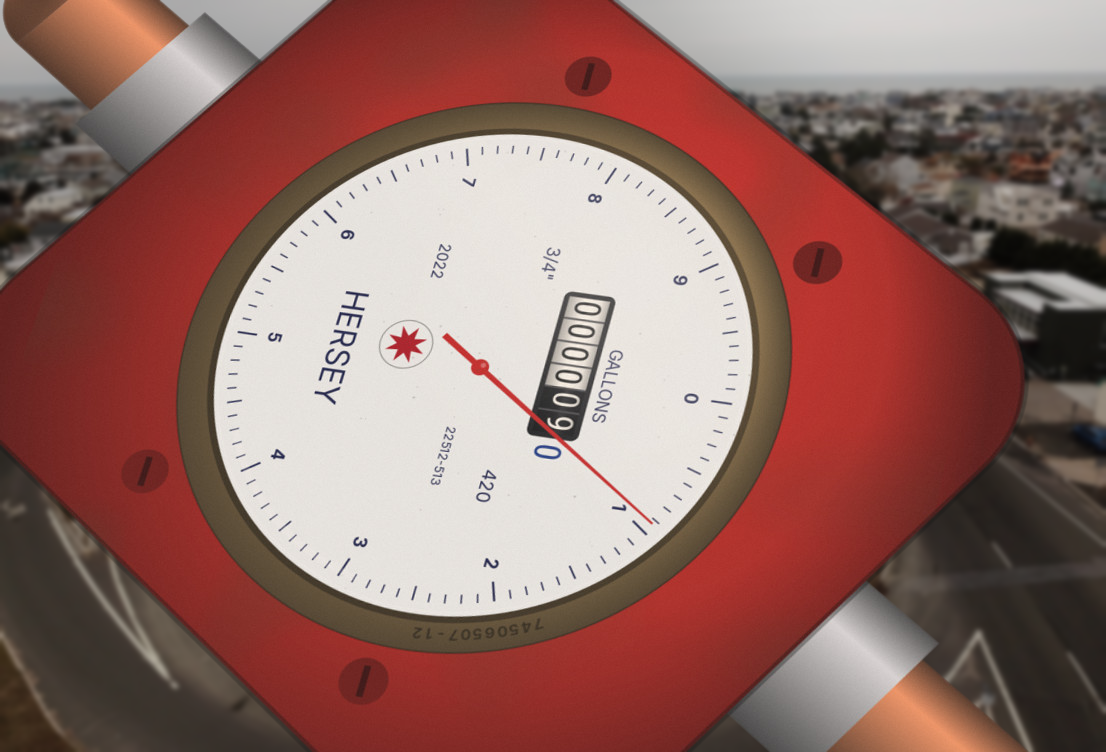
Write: 90.9 gal
